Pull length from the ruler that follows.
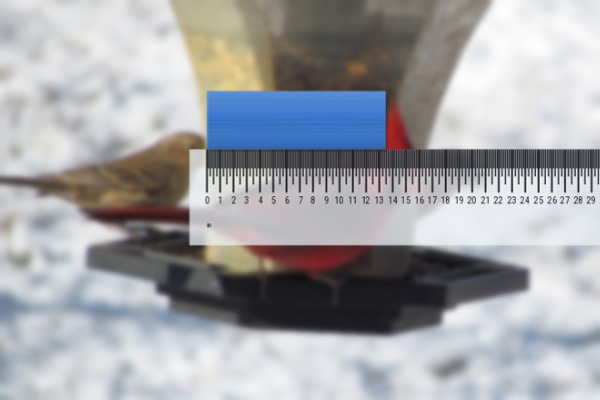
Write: 13.5 in
